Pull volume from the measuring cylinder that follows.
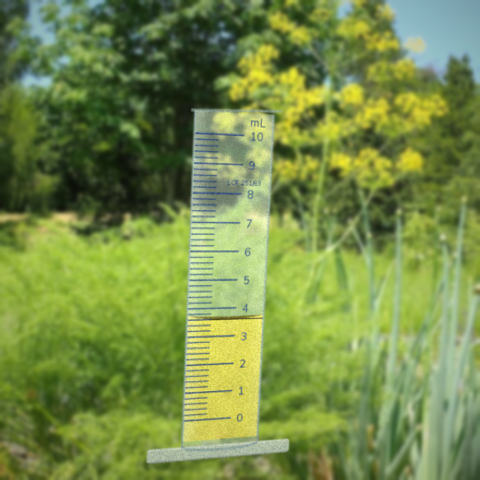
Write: 3.6 mL
